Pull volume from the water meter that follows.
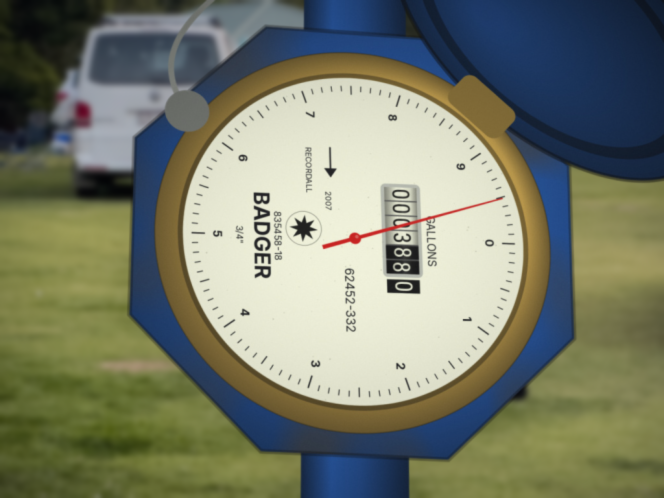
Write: 3879.5 gal
